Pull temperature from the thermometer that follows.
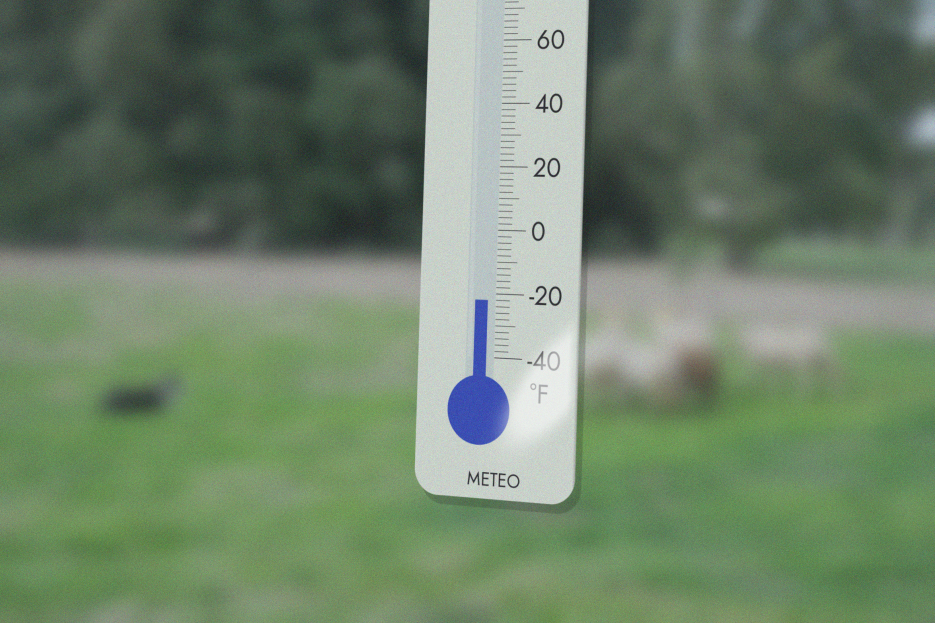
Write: -22 °F
